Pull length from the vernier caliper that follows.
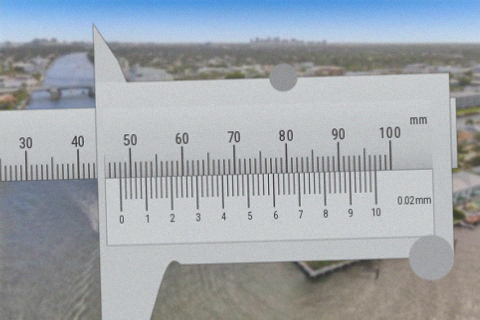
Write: 48.0 mm
